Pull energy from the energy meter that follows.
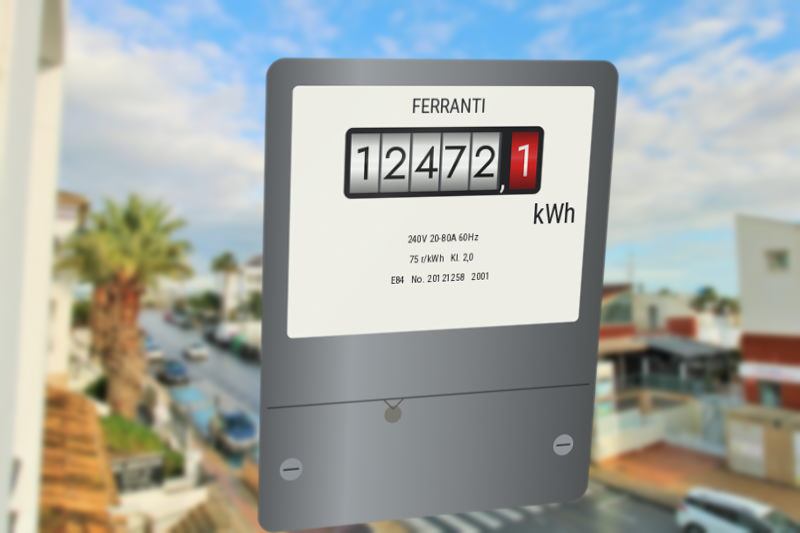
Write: 12472.1 kWh
